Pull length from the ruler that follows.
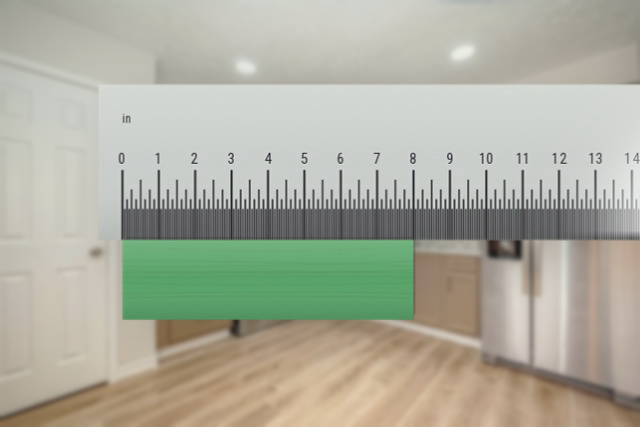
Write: 8 in
